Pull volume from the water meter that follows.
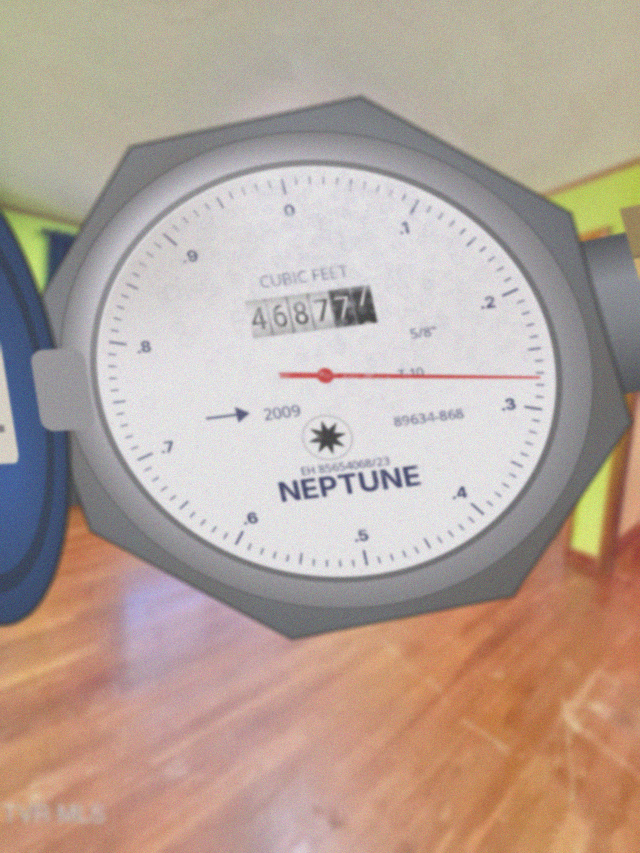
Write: 468777.27 ft³
